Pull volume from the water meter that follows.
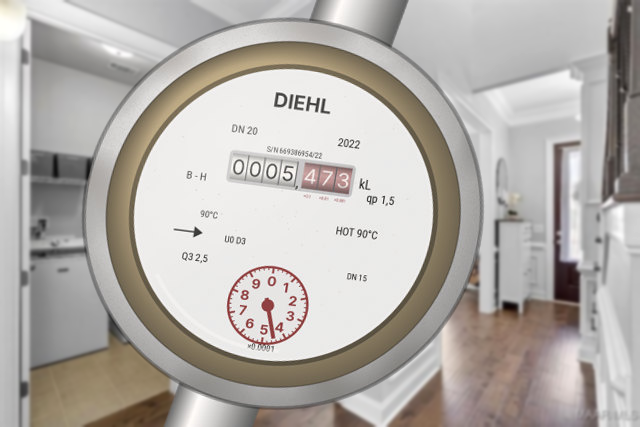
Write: 5.4734 kL
